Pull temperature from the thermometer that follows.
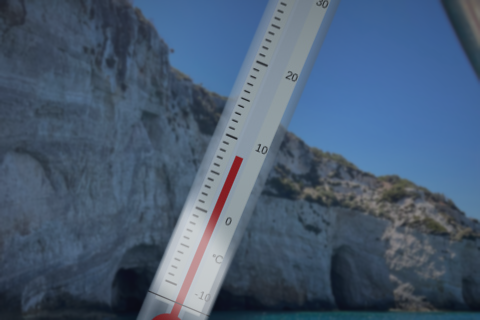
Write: 8 °C
